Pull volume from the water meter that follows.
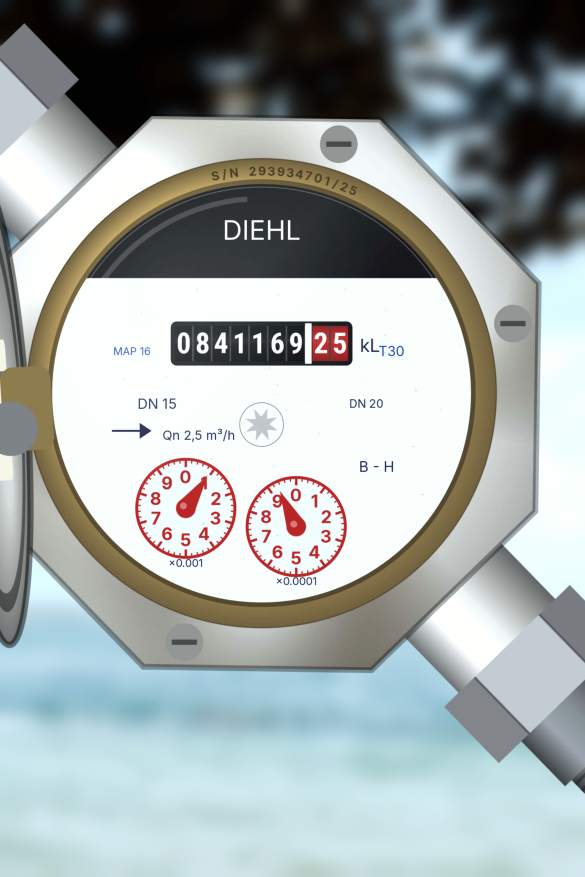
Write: 841169.2509 kL
